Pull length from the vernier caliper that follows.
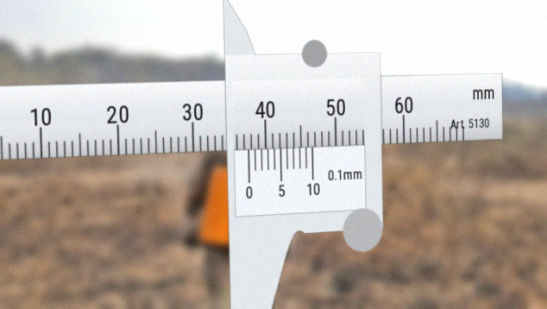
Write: 37.6 mm
